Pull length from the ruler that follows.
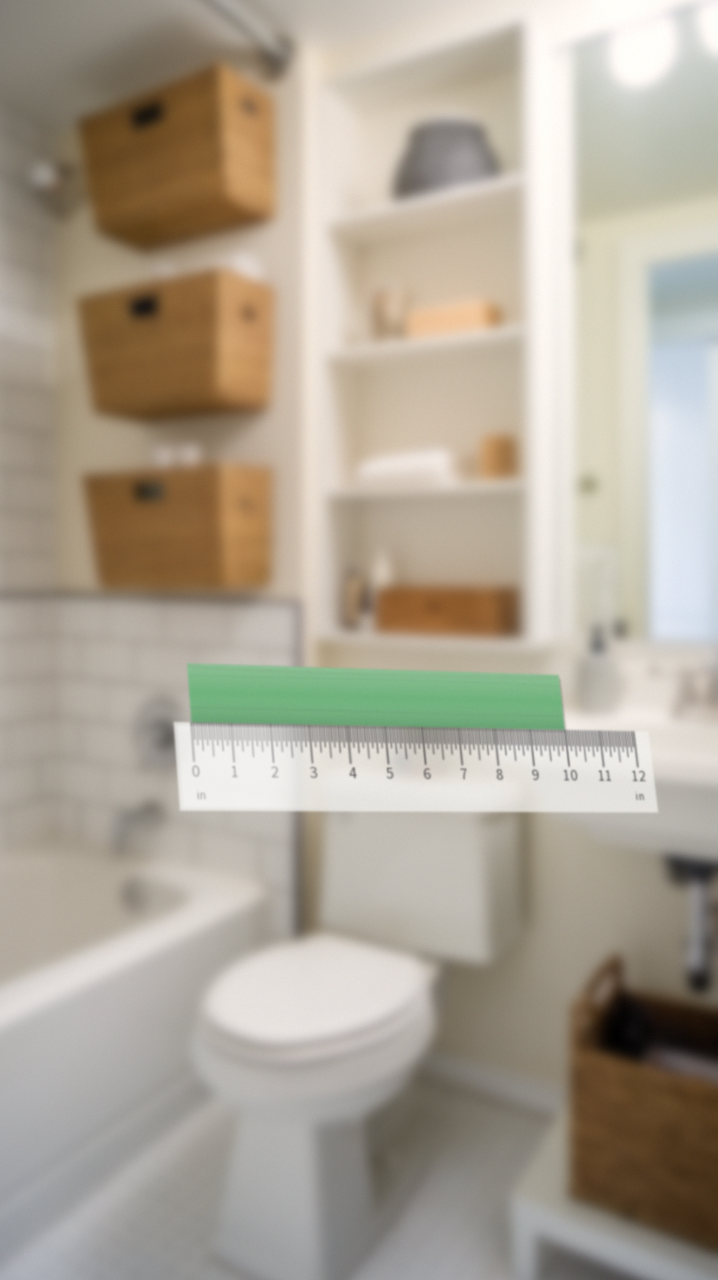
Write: 10 in
